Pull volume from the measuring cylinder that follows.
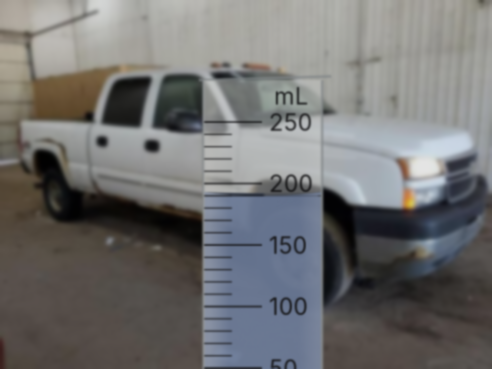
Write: 190 mL
